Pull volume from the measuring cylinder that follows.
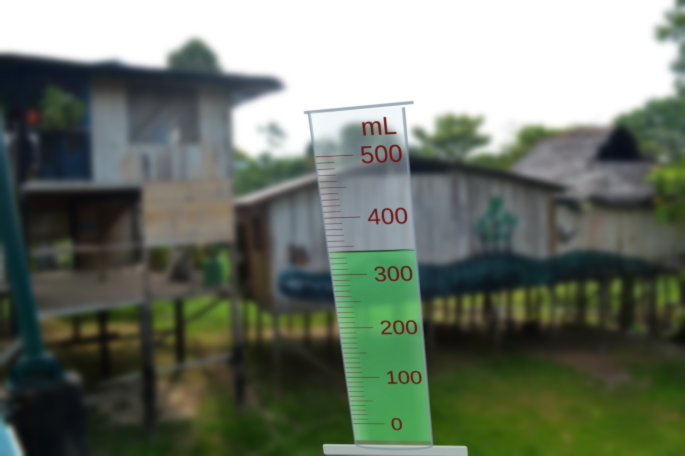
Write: 340 mL
